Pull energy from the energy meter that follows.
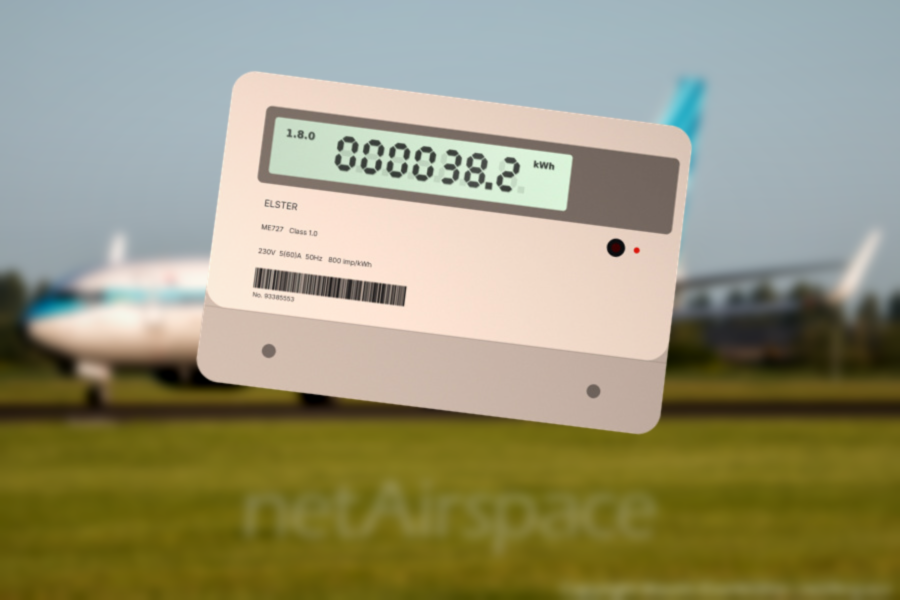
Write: 38.2 kWh
